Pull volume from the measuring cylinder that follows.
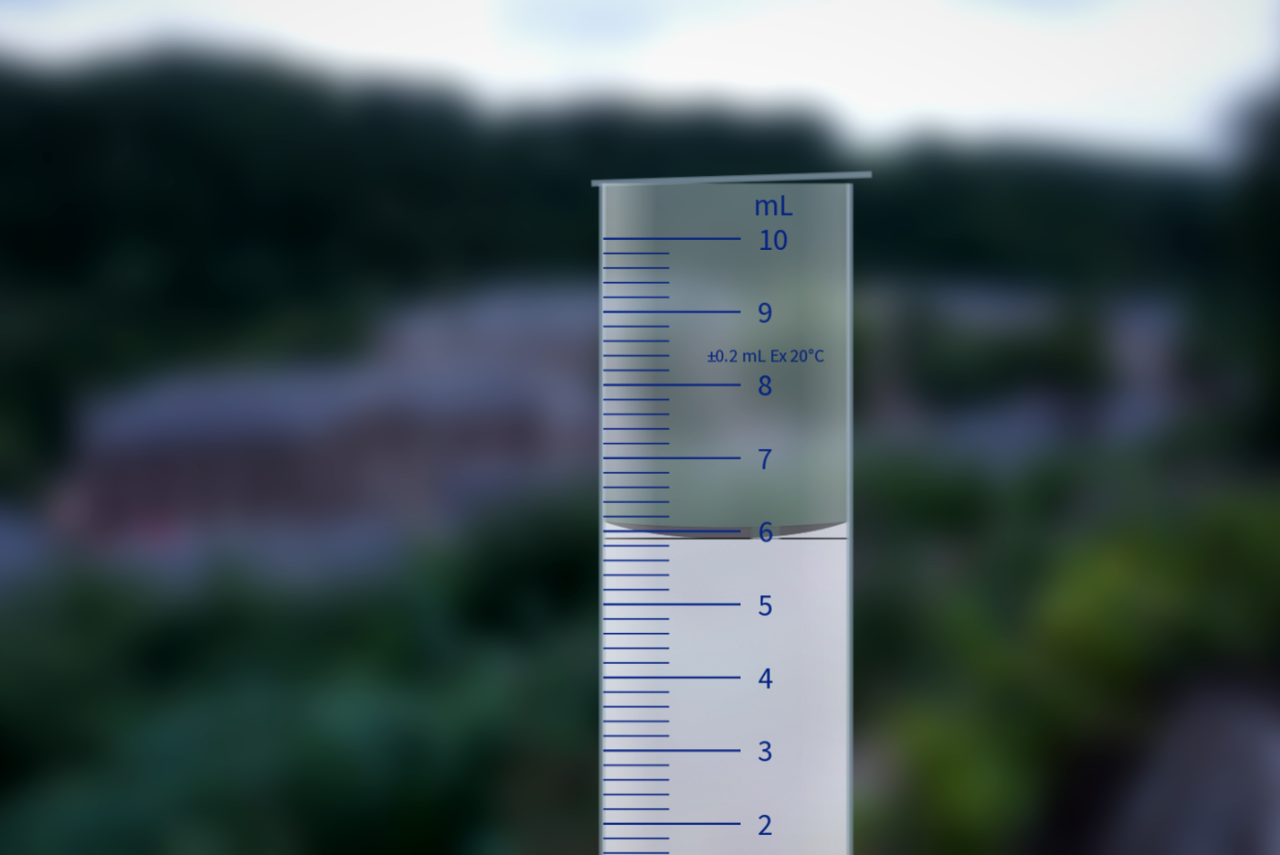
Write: 5.9 mL
